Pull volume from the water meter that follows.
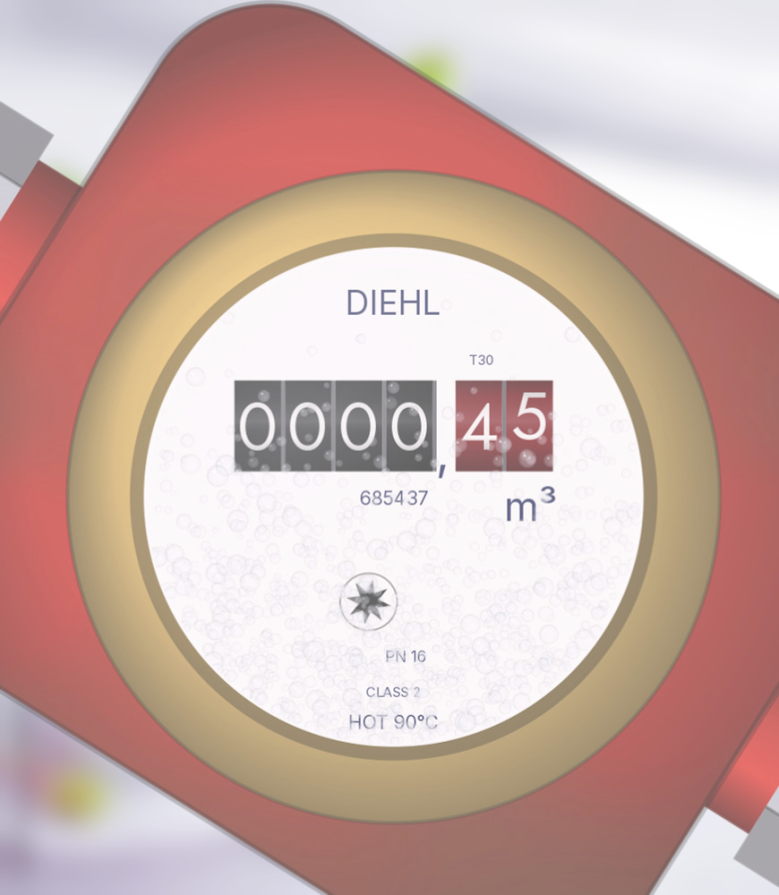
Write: 0.45 m³
